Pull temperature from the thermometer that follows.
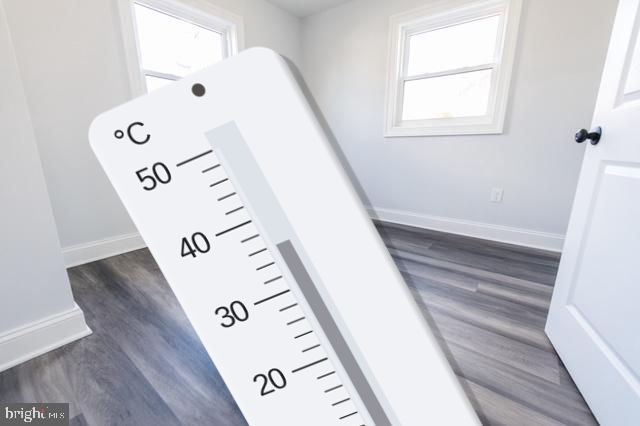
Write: 36 °C
